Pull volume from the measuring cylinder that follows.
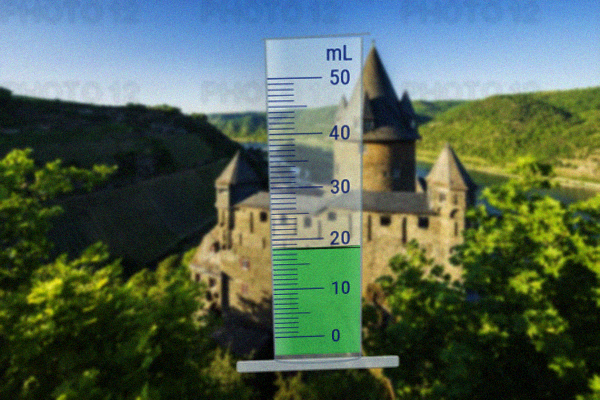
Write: 18 mL
